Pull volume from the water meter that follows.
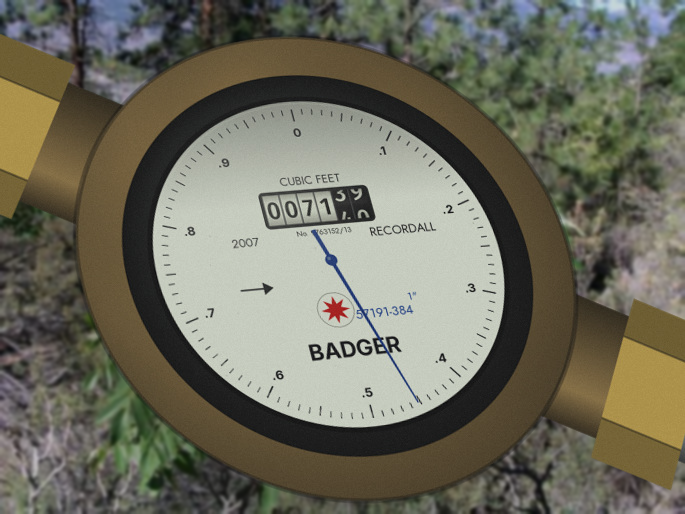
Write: 7139.45 ft³
